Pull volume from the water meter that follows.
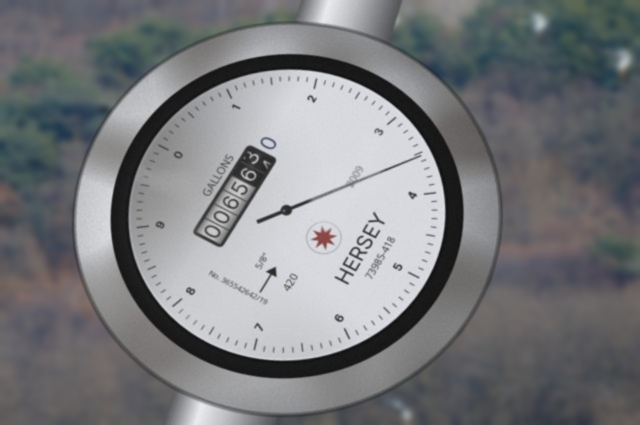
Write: 65633.5 gal
